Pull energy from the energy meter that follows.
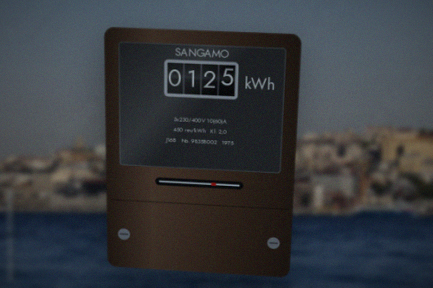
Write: 125 kWh
